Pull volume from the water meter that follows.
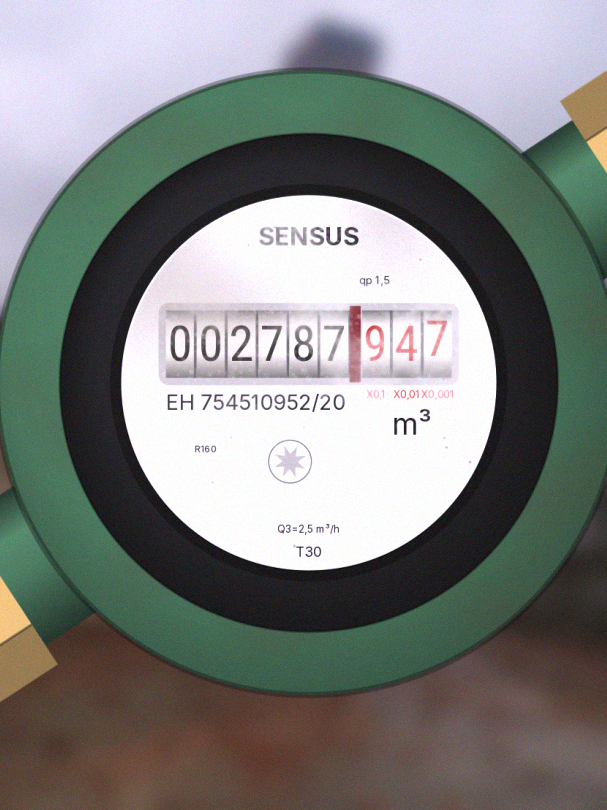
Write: 2787.947 m³
